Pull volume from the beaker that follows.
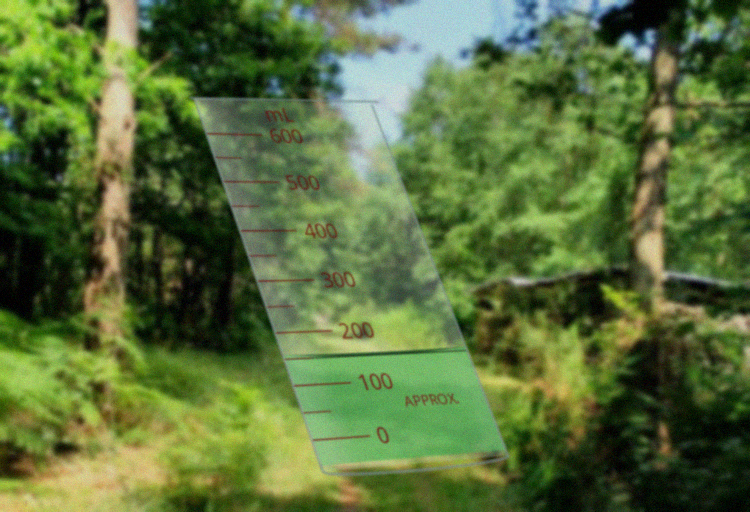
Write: 150 mL
